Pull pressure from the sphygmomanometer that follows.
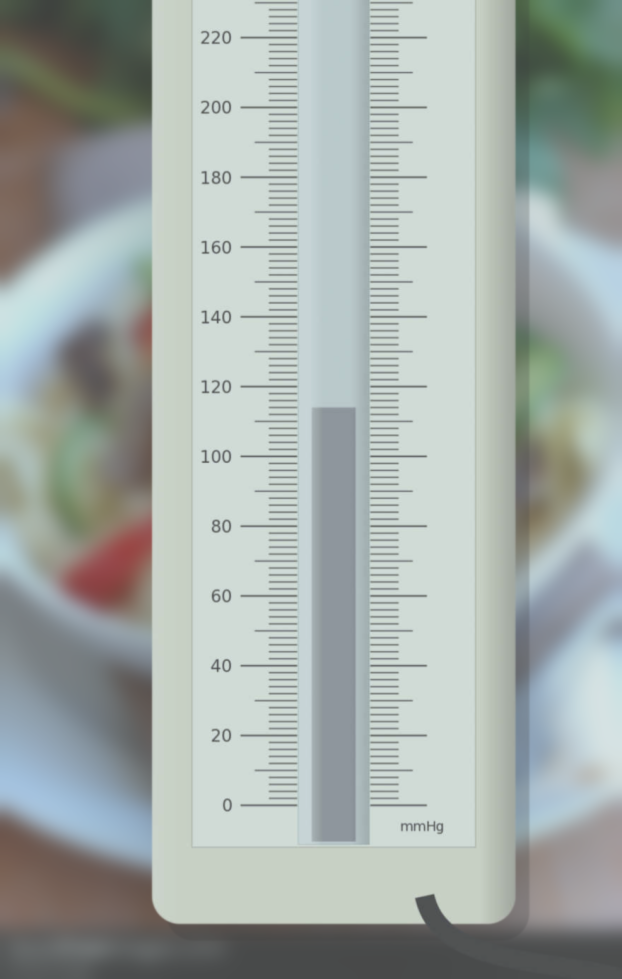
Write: 114 mmHg
